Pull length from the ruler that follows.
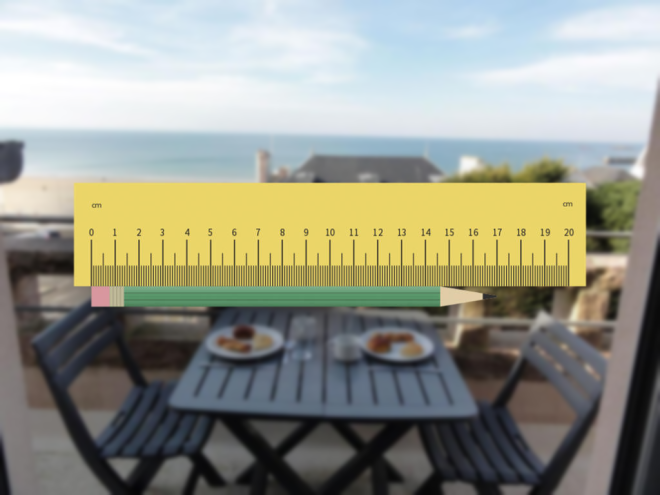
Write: 17 cm
